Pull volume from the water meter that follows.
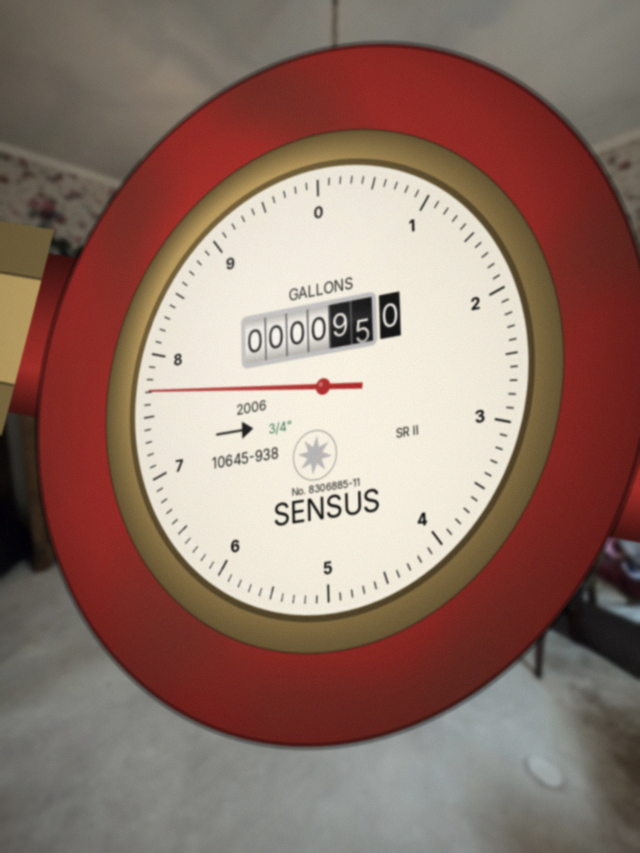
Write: 947.7 gal
